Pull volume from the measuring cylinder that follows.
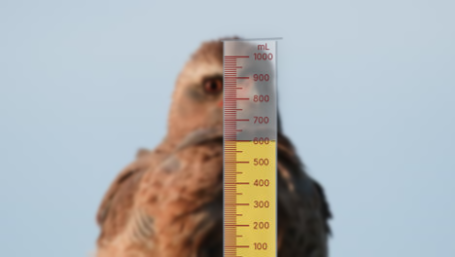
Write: 600 mL
